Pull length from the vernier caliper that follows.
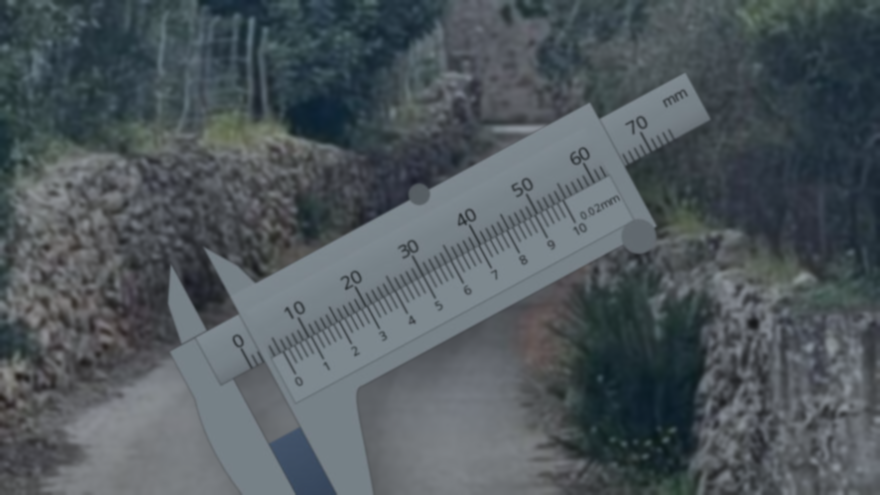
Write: 5.5 mm
